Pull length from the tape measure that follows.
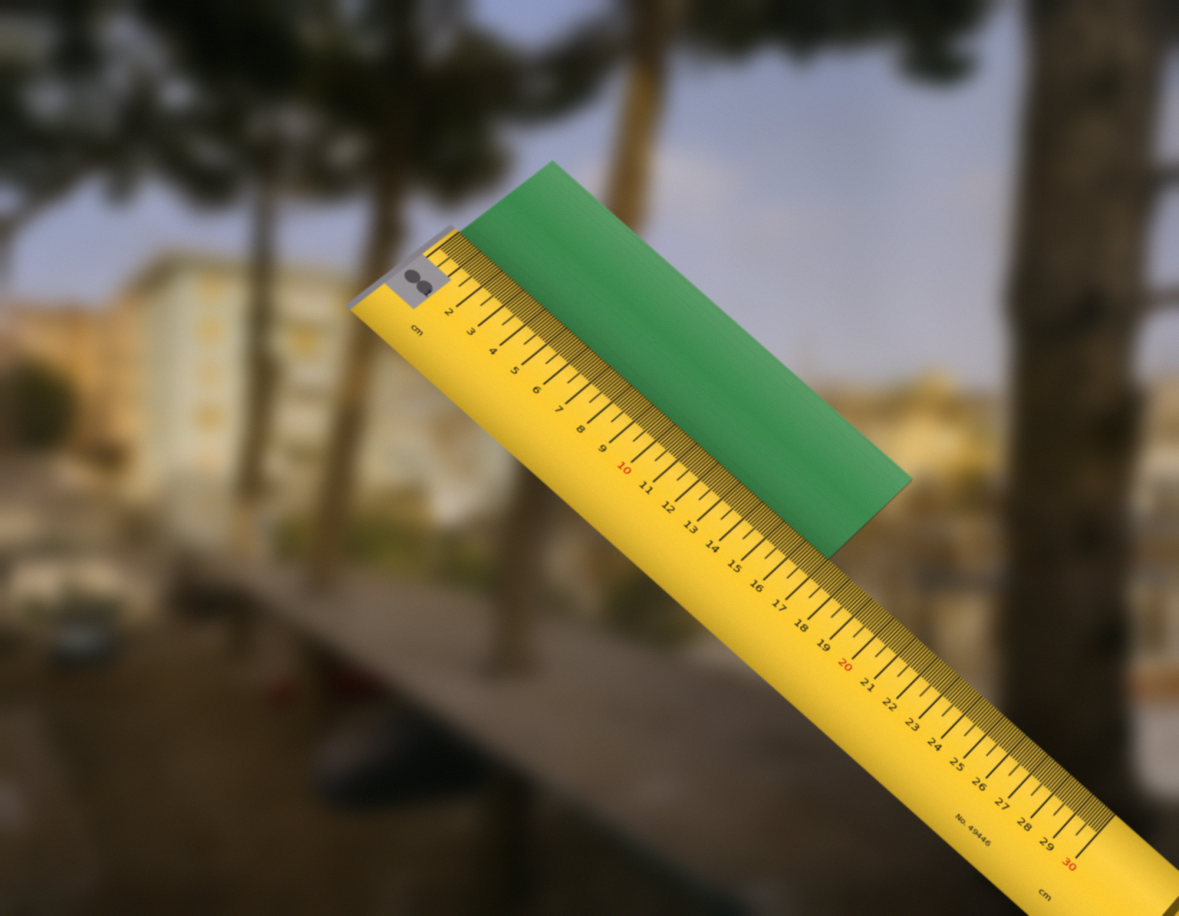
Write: 17 cm
